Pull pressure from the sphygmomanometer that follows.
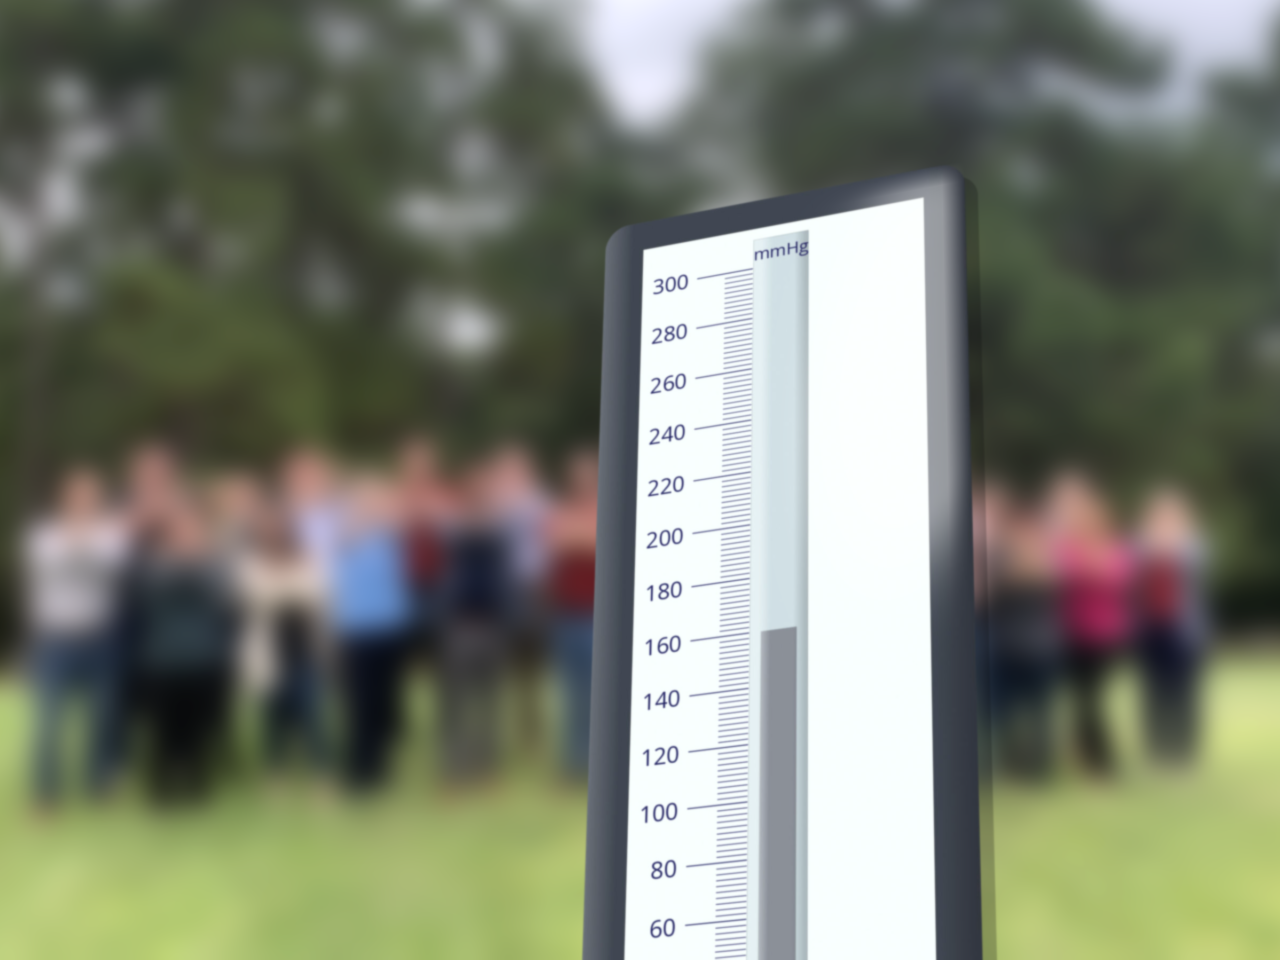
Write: 160 mmHg
